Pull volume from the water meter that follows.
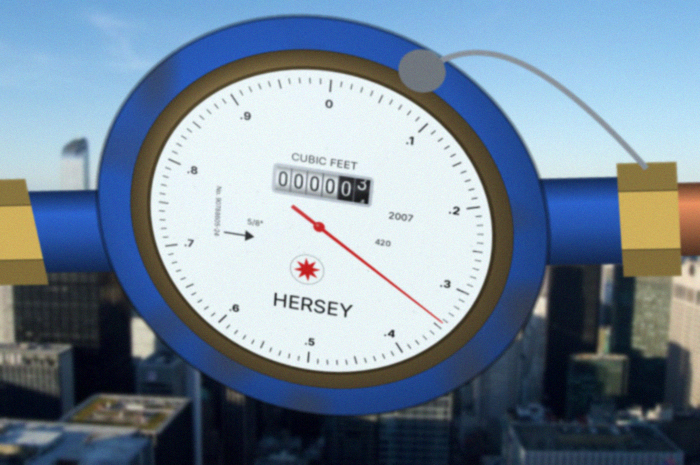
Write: 3.34 ft³
